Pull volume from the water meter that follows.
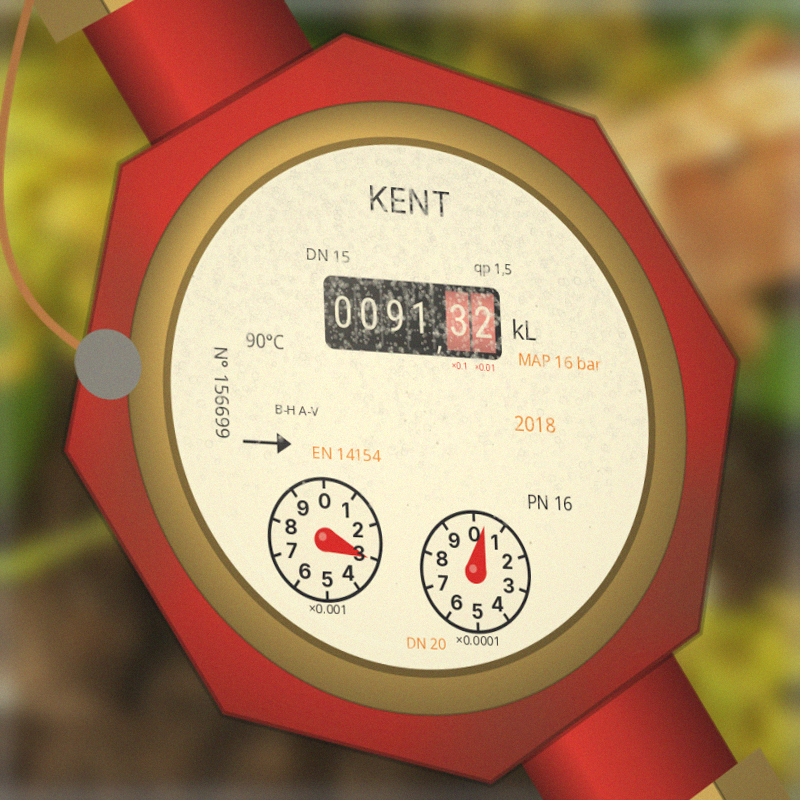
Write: 91.3230 kL
